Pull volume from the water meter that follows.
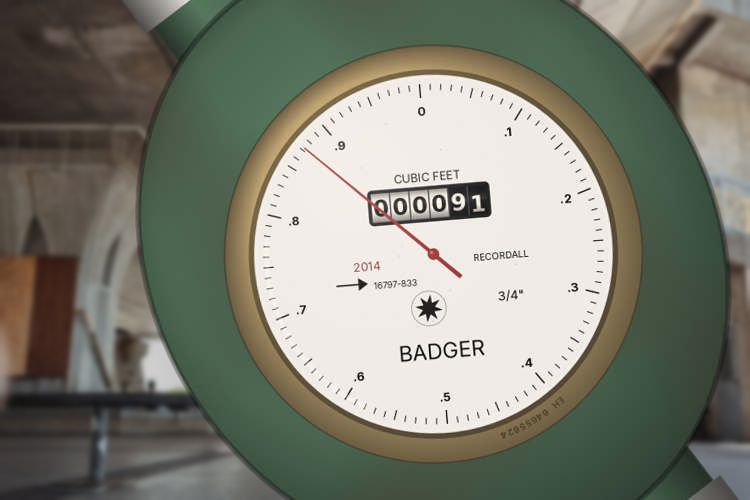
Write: 90.87 ft³
